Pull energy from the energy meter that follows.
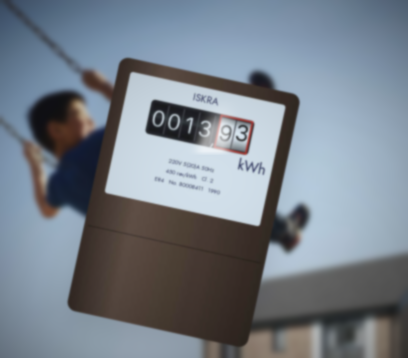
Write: 13.93 kWh
